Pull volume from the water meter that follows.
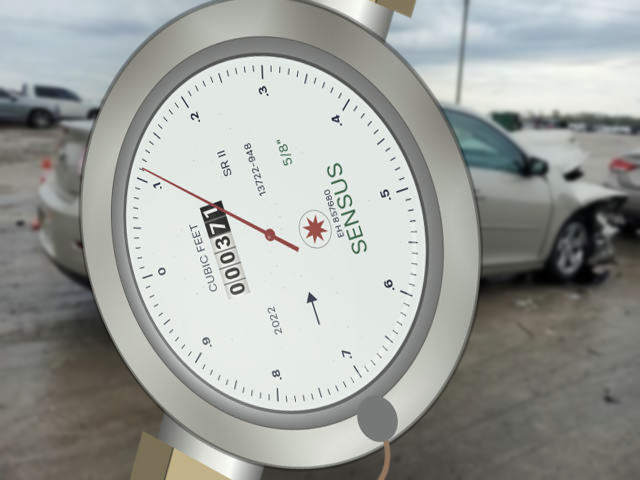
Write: 371.11 ft³
